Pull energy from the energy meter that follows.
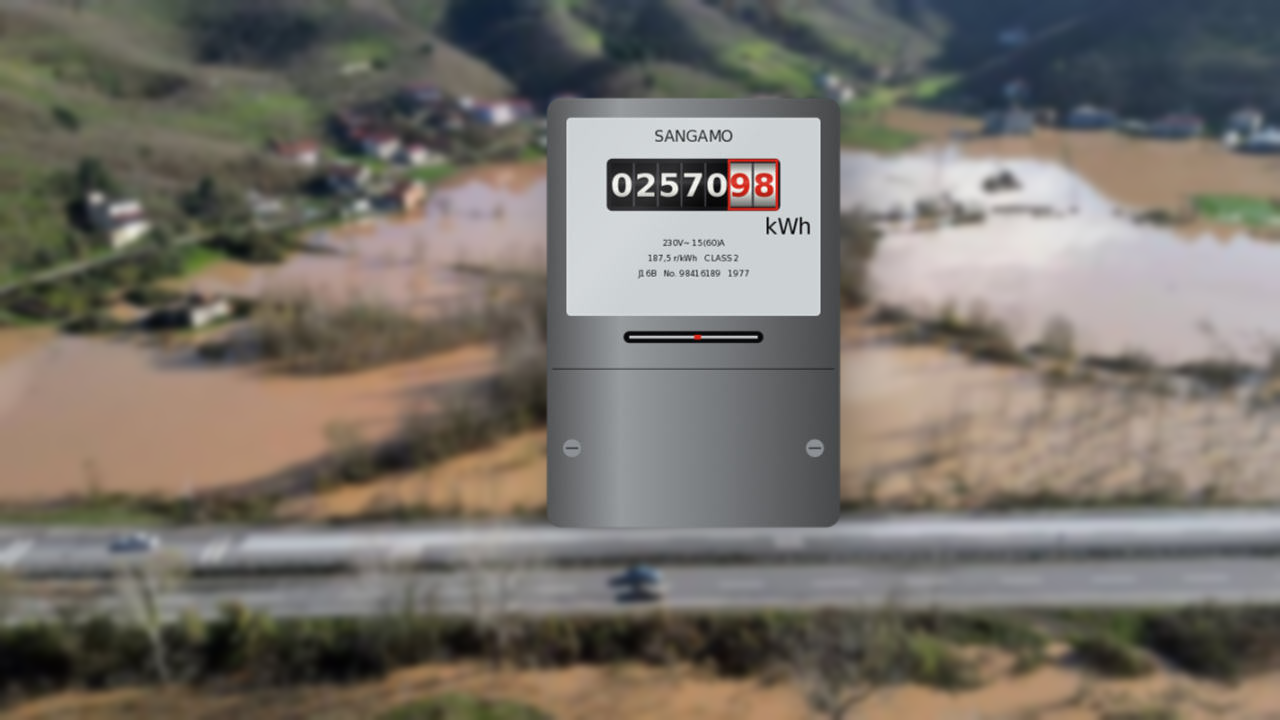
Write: 2570.98 kWh
